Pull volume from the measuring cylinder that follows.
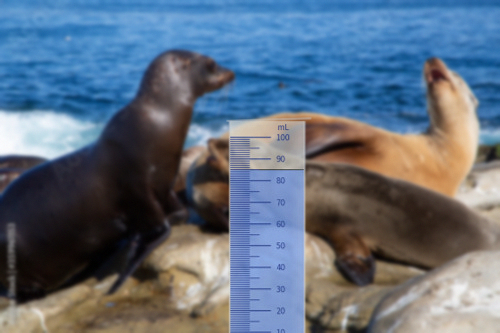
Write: 85 mL
